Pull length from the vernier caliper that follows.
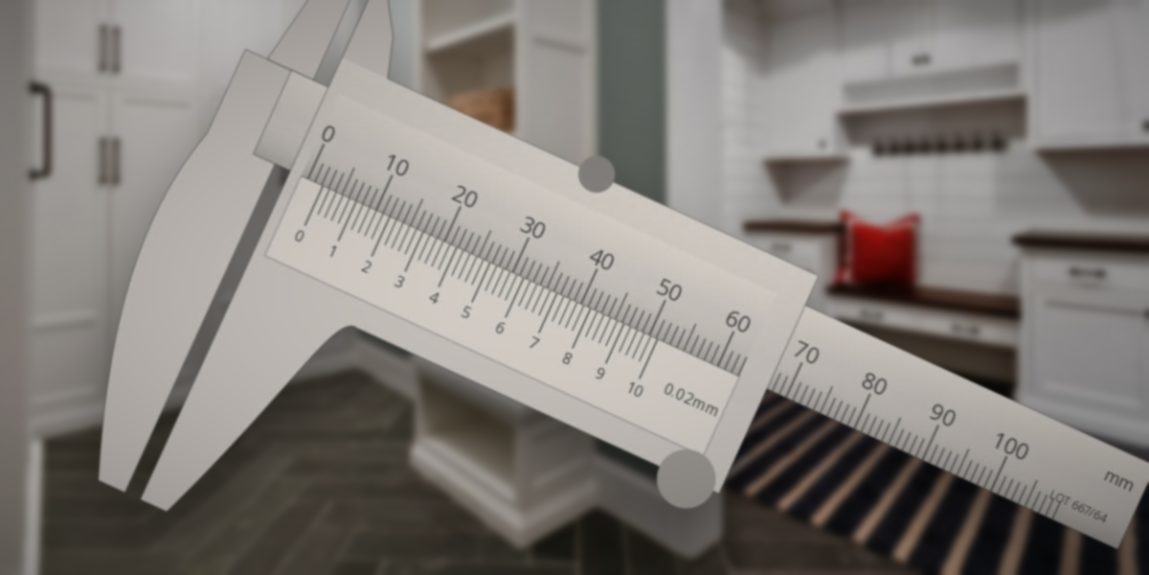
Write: 2.2 mm
